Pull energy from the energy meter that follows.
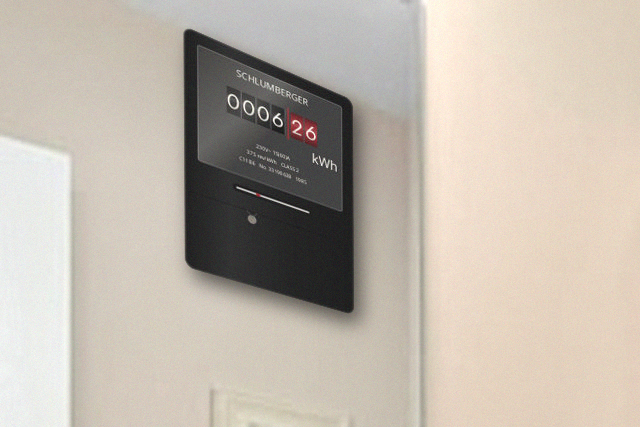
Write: 6.26 kWh
